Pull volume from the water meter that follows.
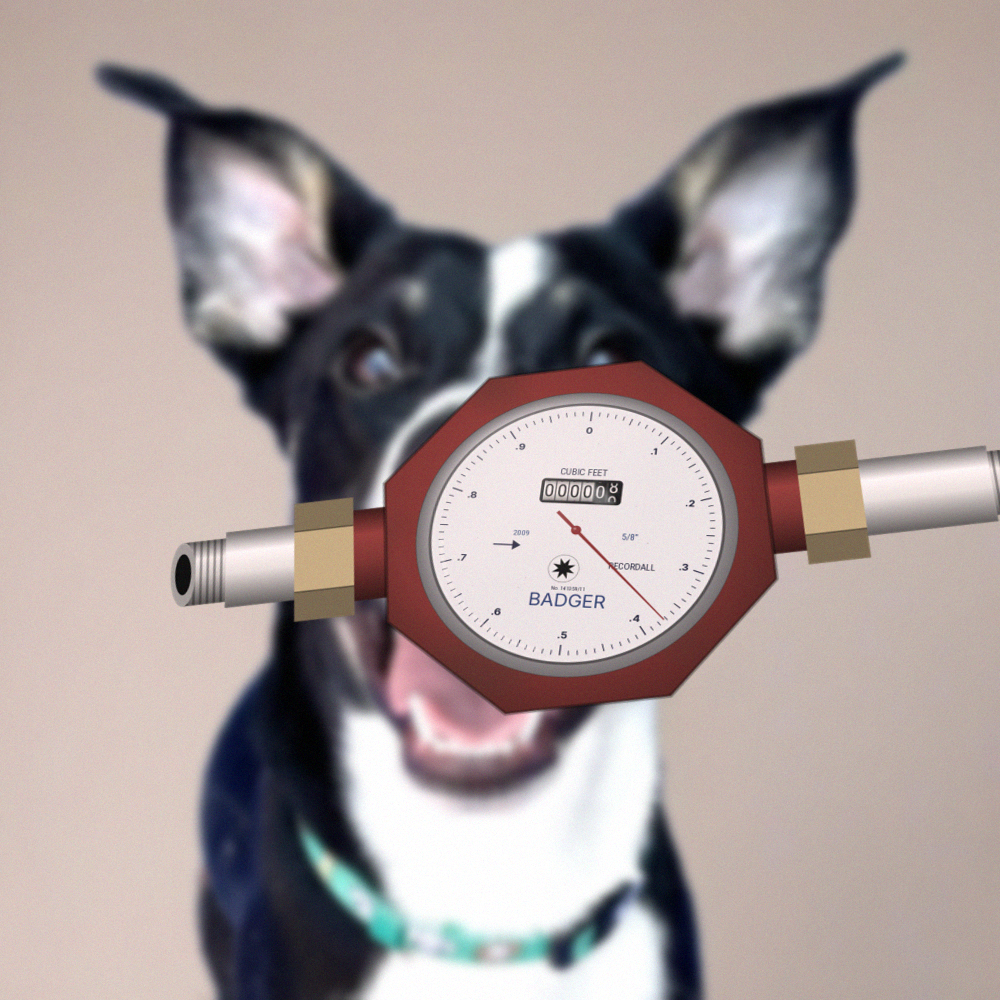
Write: 8.37 ft³
